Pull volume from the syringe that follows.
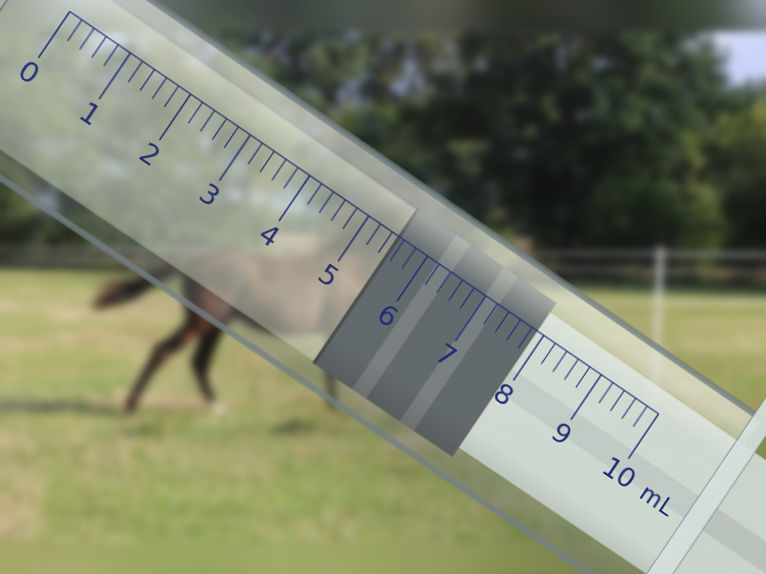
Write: 5.5 mL
